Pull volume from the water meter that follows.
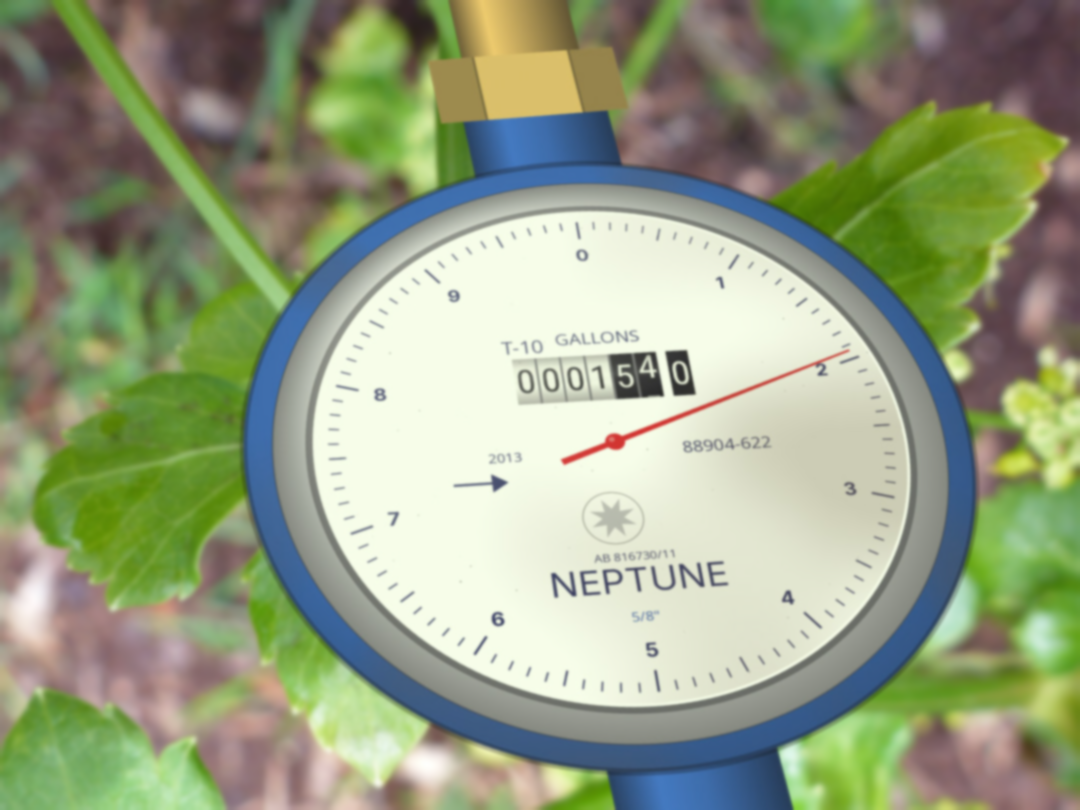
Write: 1541.9 gal
